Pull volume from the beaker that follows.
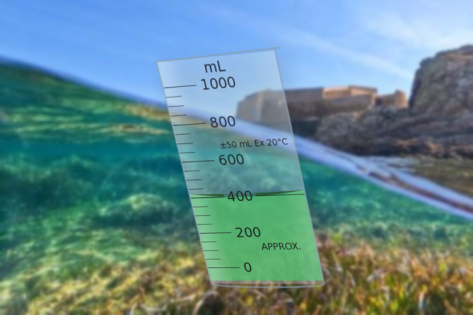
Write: 400 mL
